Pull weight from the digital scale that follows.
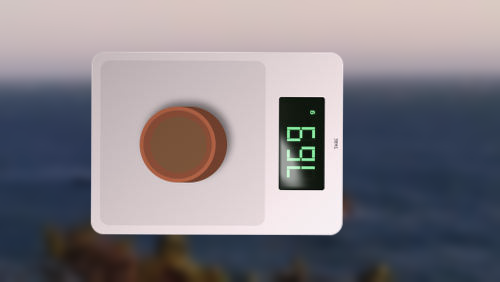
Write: 769 g
